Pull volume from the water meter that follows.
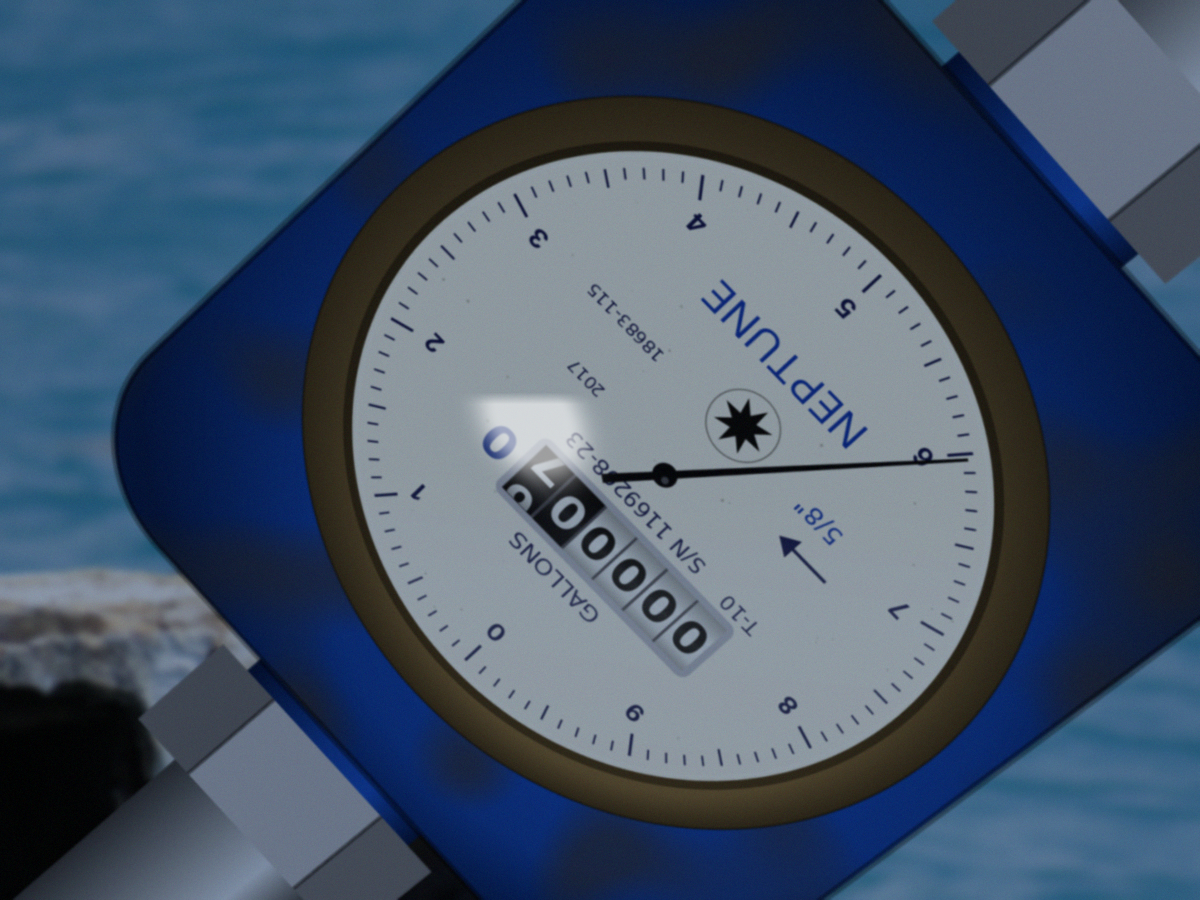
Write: 66.0 gal
